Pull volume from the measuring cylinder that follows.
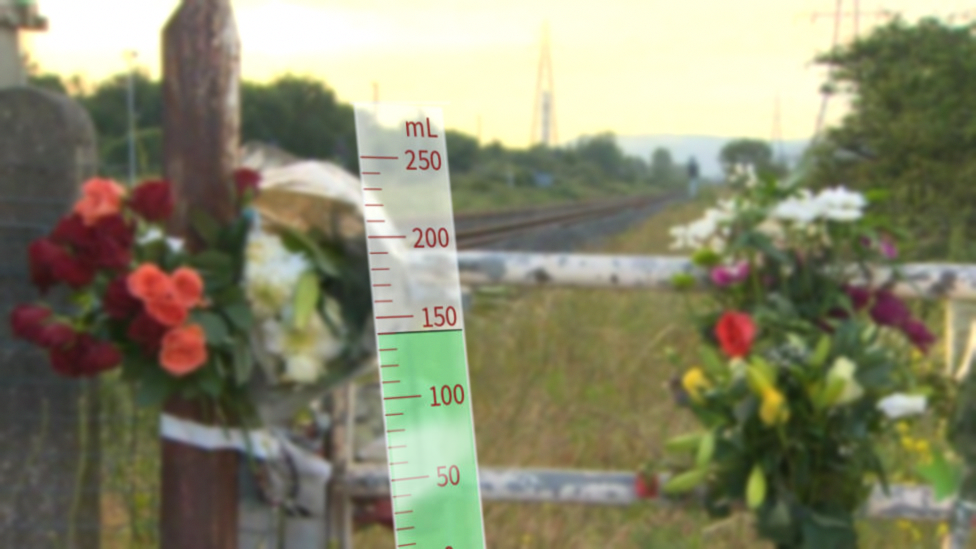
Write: 140 mL
